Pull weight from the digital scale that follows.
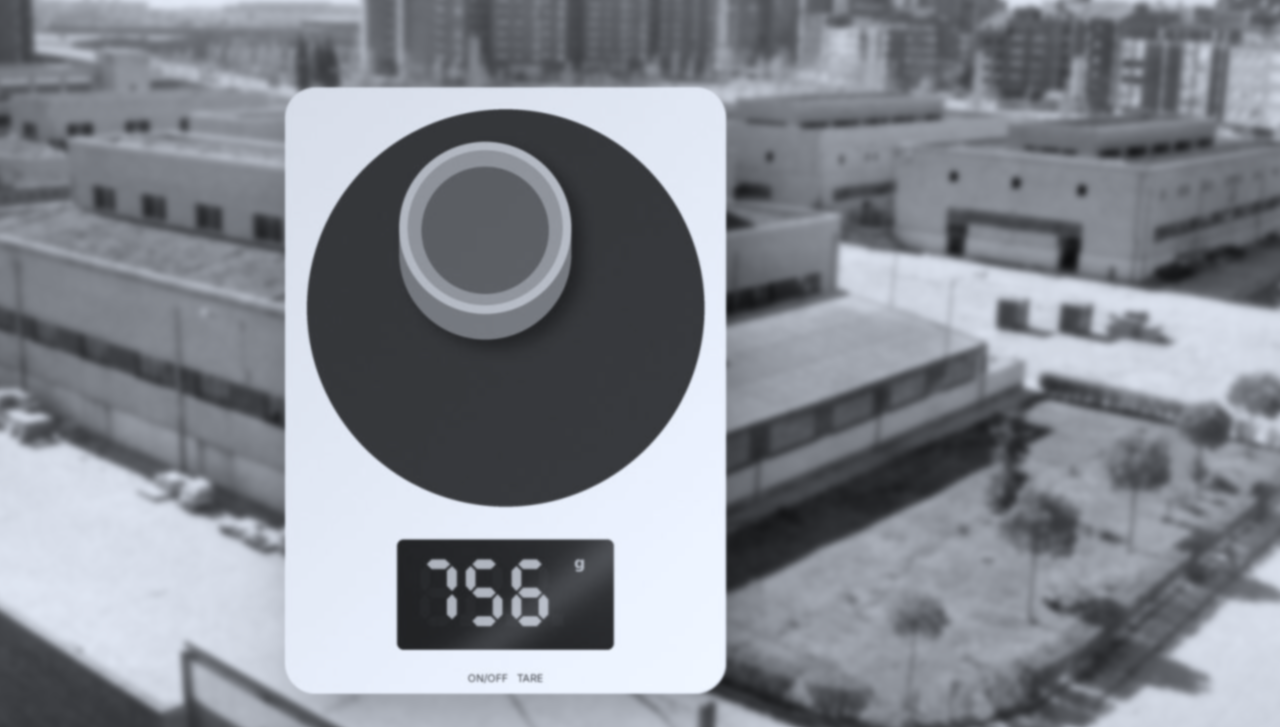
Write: 756 g
